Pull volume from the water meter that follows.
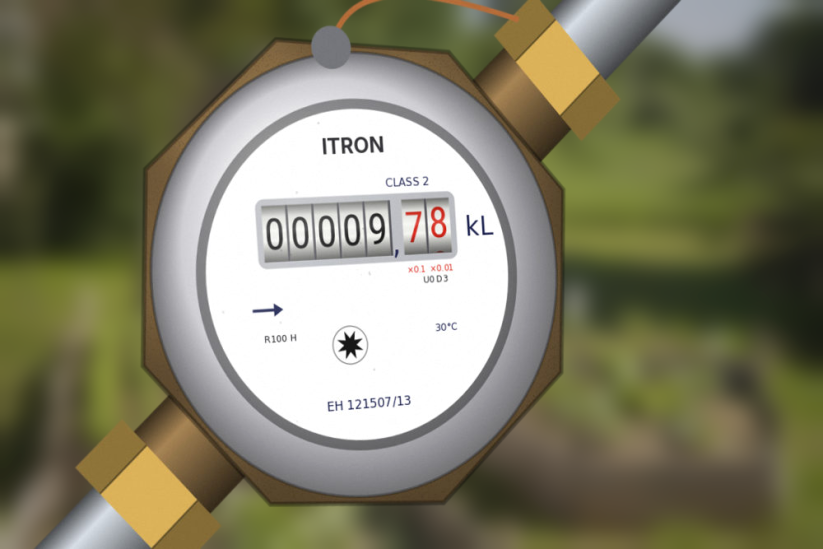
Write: 9.78 kL
